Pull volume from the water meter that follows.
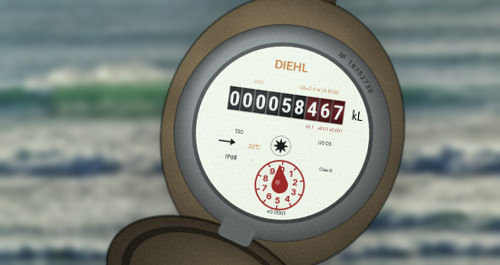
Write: 58.4669 kL
